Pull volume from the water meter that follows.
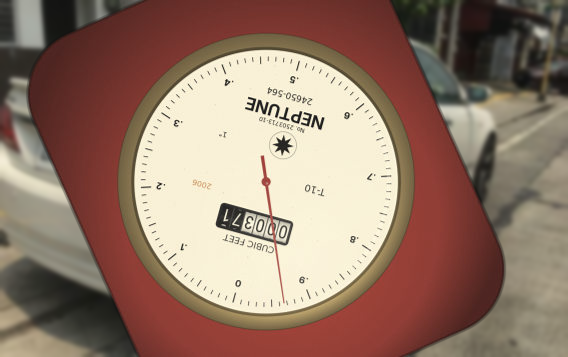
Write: 370.93 ft³
